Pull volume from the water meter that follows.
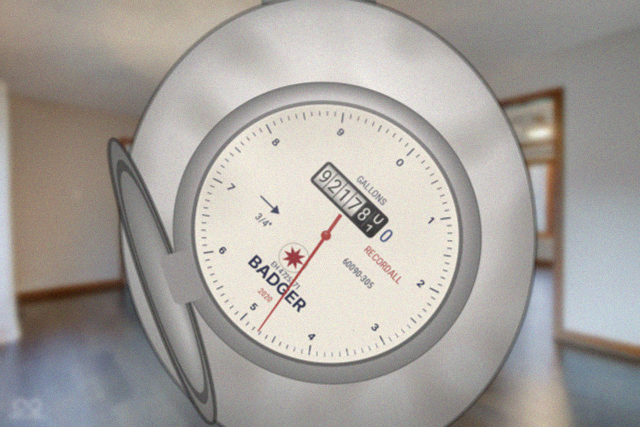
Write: 9217804.7 gal
